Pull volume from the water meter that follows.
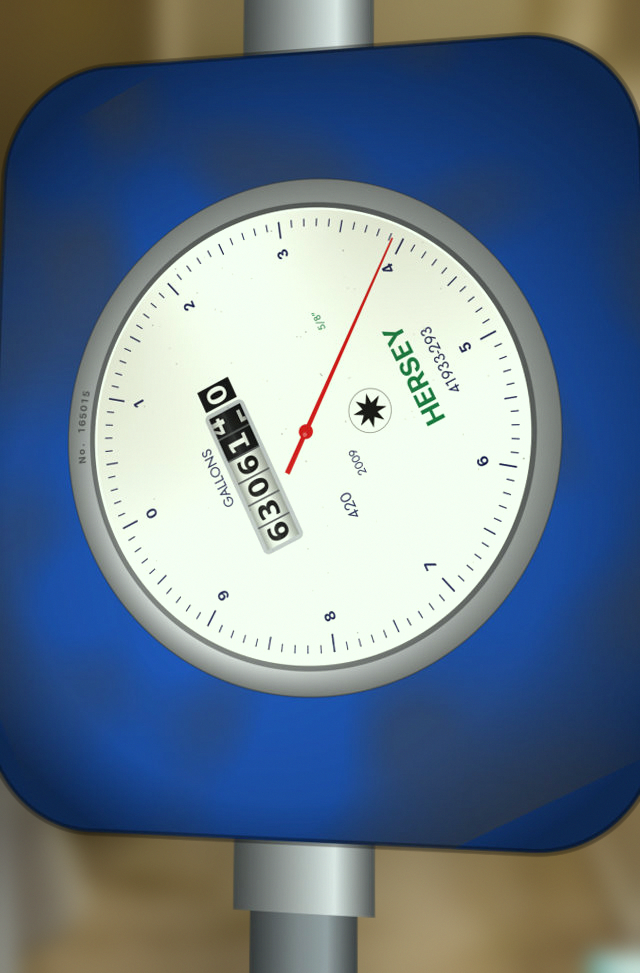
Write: 6306143.9 gal
